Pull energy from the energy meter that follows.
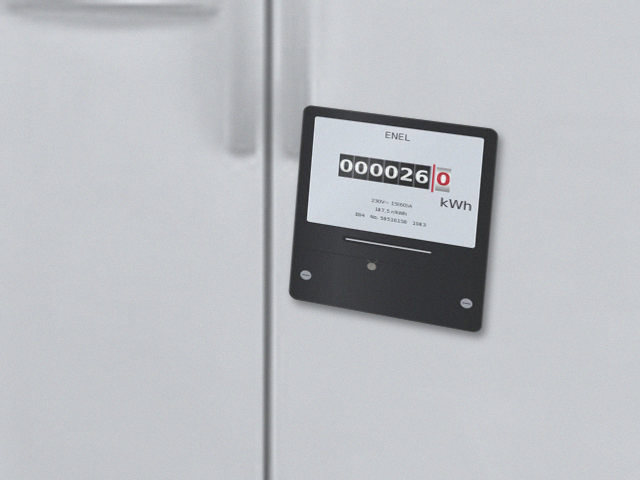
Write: 26.0 kWh
